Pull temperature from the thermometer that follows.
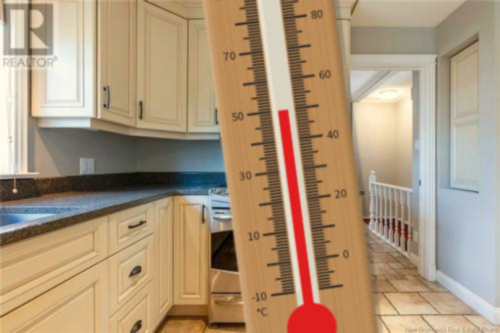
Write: 50 °C
